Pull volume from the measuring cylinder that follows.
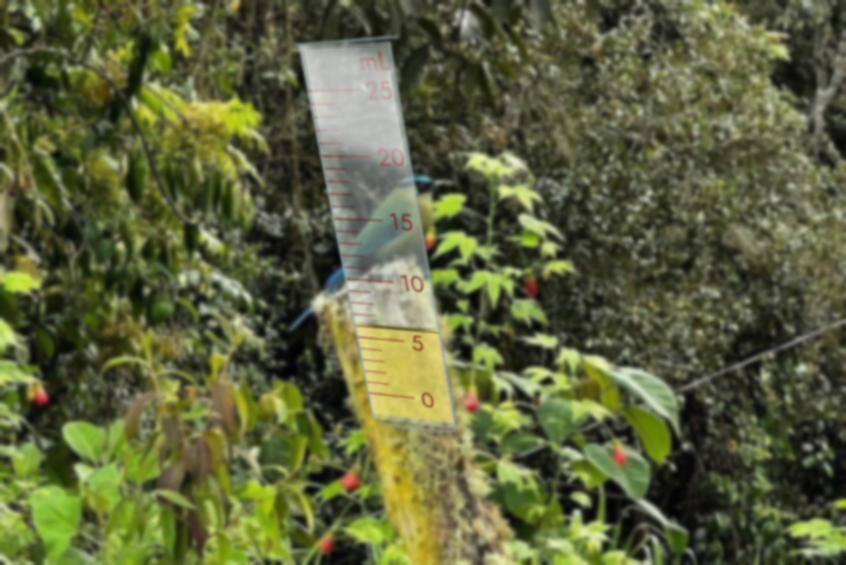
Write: 6 mL
